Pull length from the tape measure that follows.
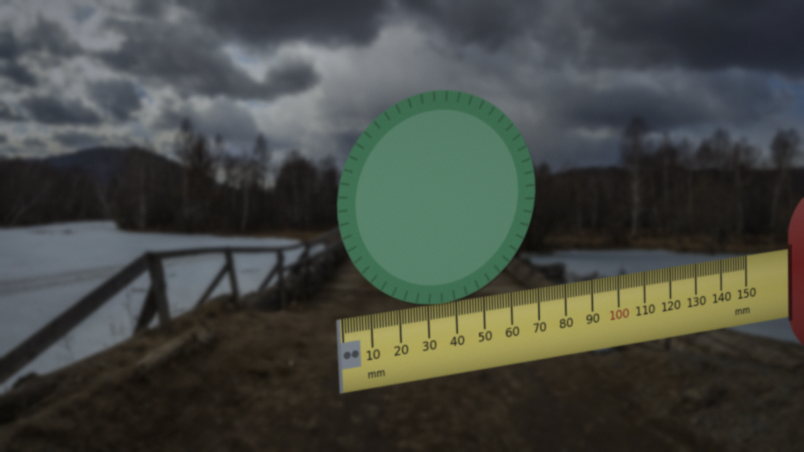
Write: 70 mm
